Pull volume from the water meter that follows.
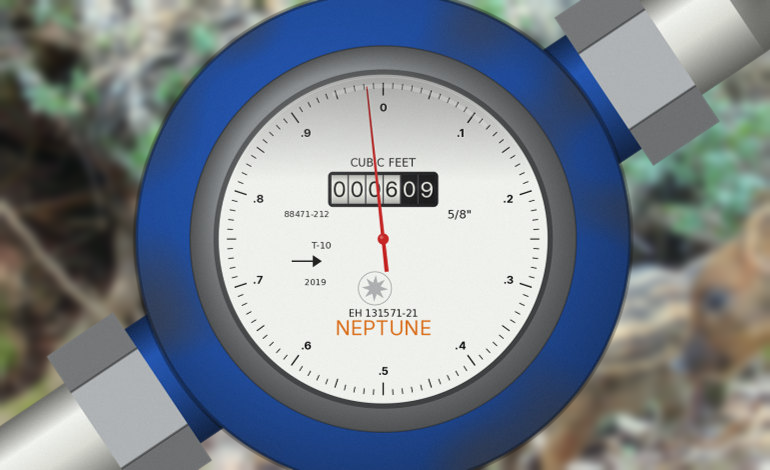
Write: 608.98 ft³
